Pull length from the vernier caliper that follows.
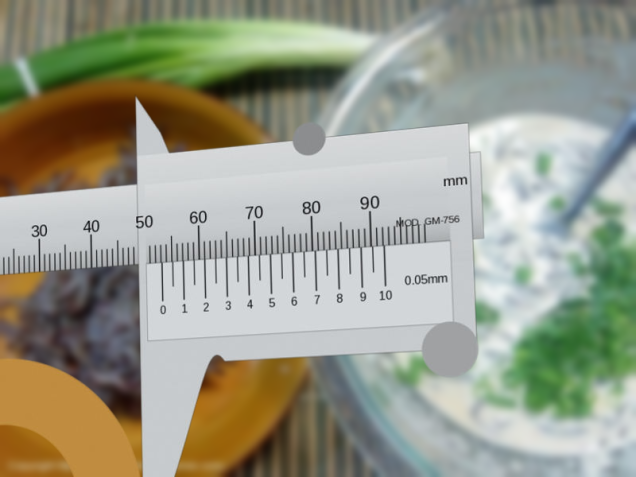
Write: 53.2 mm
